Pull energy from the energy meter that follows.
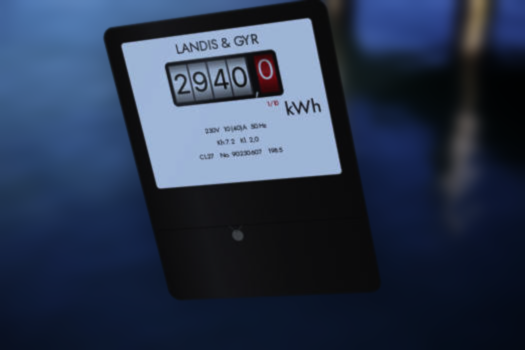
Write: 2940.0 kWh
